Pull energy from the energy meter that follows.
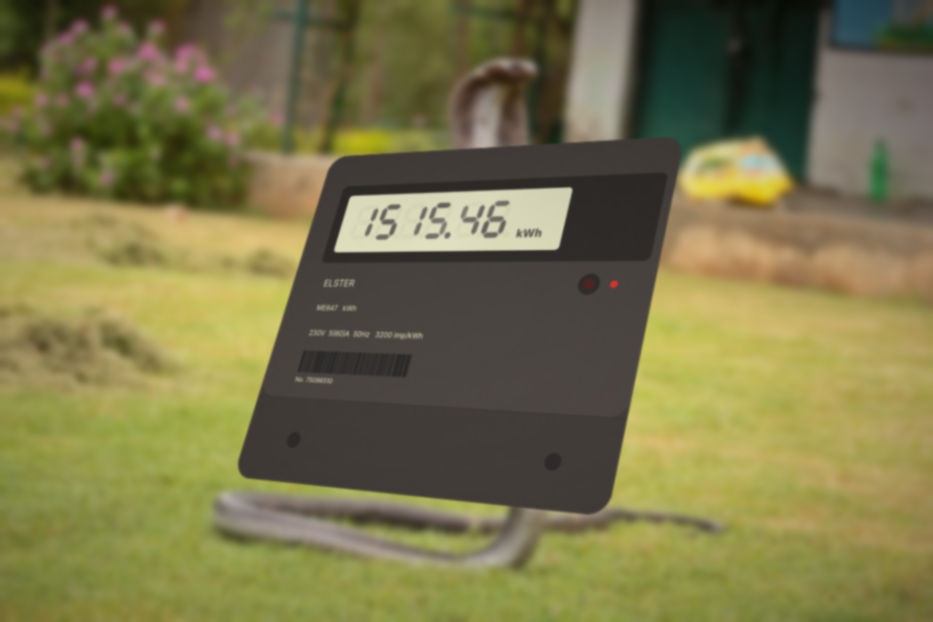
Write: 1515.46 kWh
